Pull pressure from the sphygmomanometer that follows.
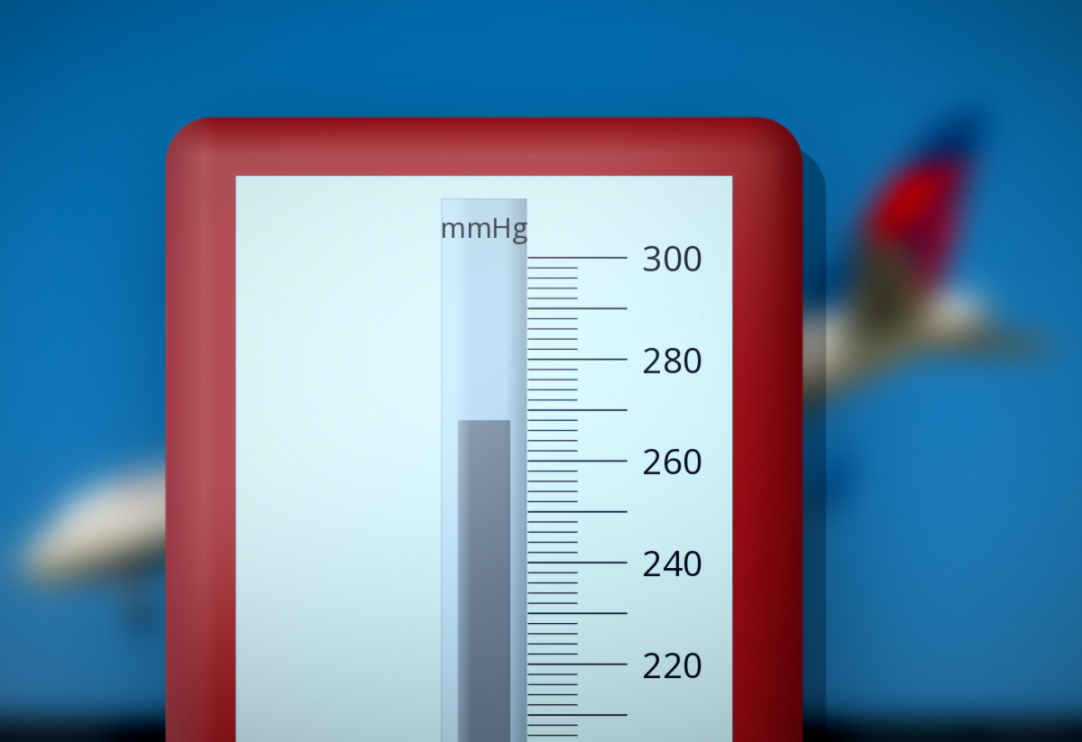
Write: 268 mmHg
